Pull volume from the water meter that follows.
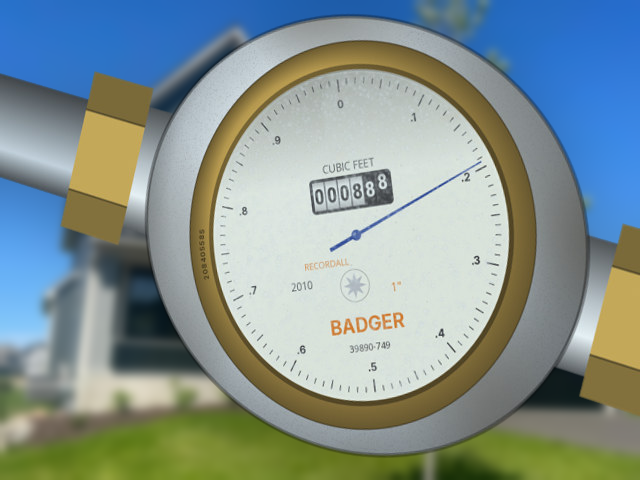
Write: 888.19 ft³
